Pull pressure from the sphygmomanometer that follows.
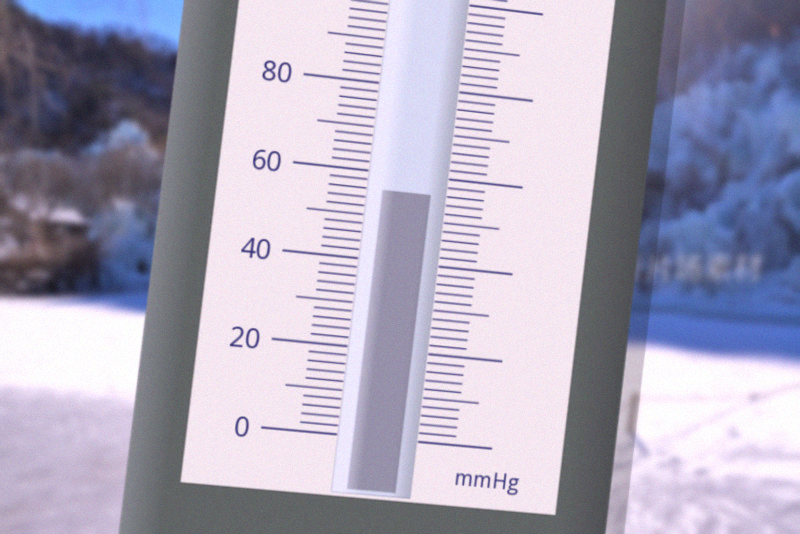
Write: 56 mmHg
